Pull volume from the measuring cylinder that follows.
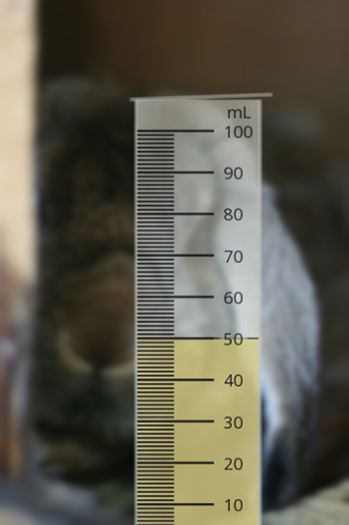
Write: 50 mL
